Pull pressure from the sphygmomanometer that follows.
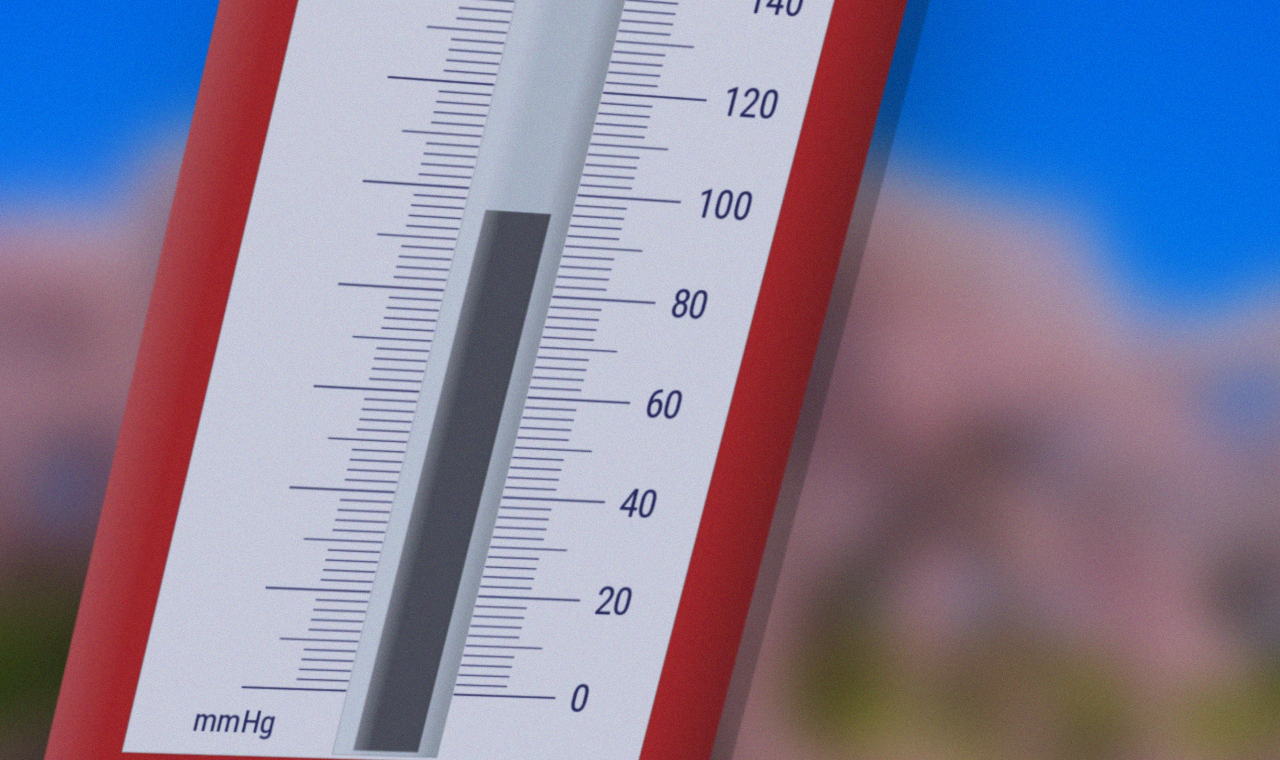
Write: 96 mmHg
